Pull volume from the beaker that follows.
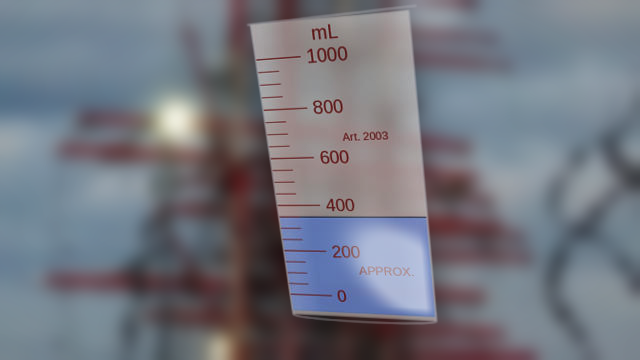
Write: 350 mL
